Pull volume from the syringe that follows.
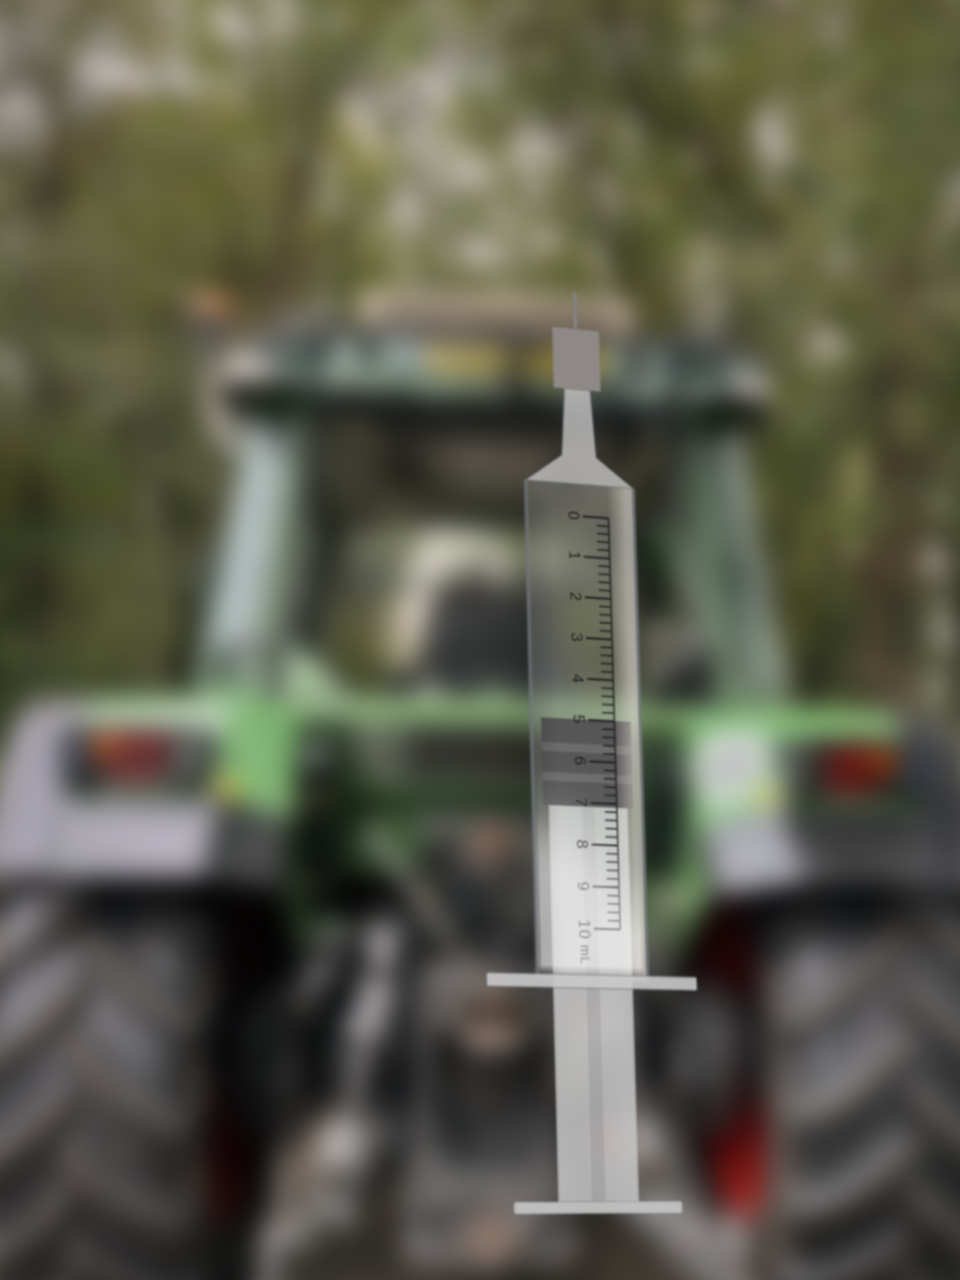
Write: 5 mL
